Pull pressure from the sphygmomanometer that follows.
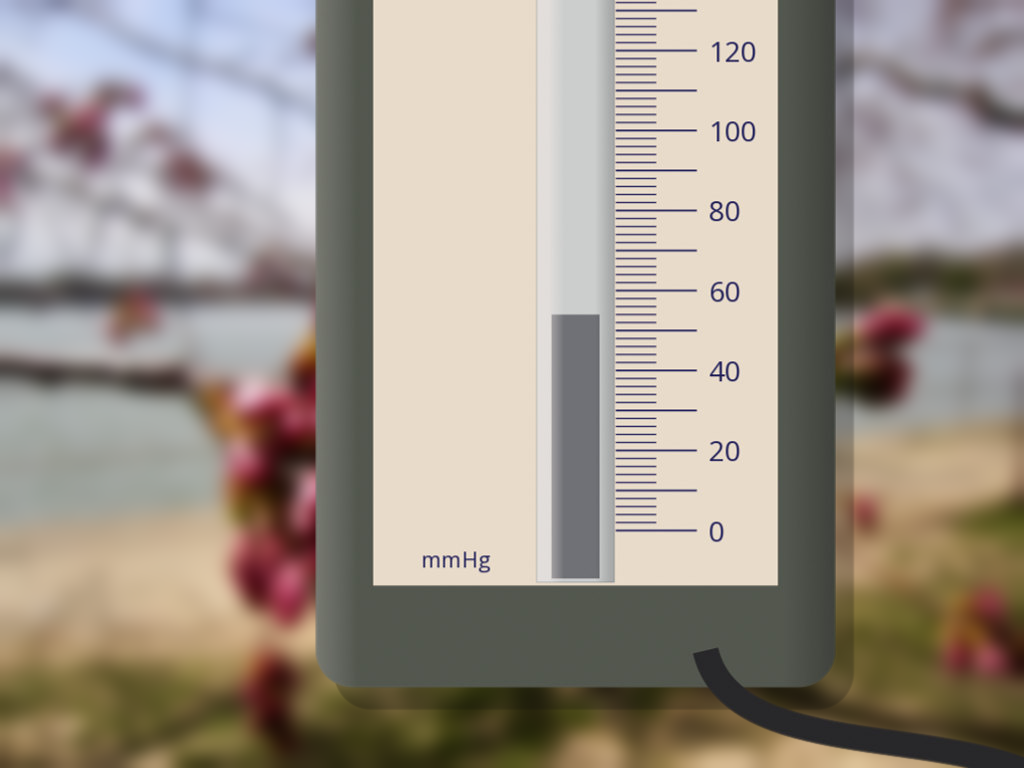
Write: 54 mmHg
